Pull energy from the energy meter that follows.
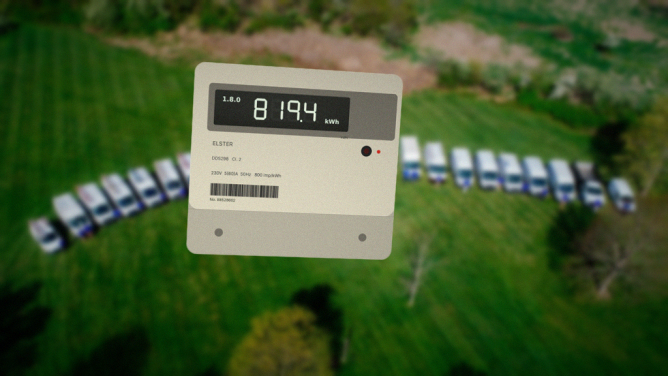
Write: 819.4 kWh
